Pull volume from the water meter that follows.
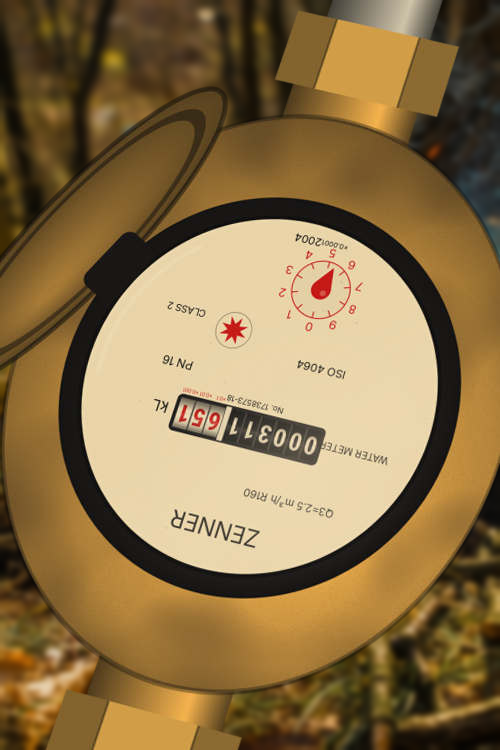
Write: 311.6515 kL
